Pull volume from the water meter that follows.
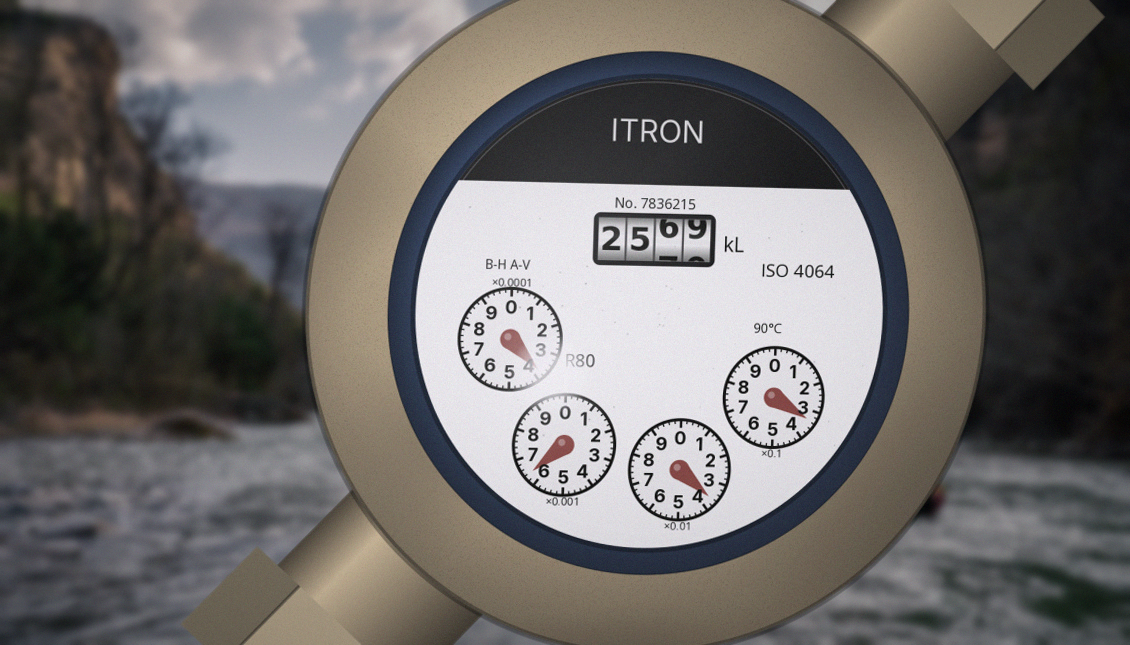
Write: 2569.3363 kL
